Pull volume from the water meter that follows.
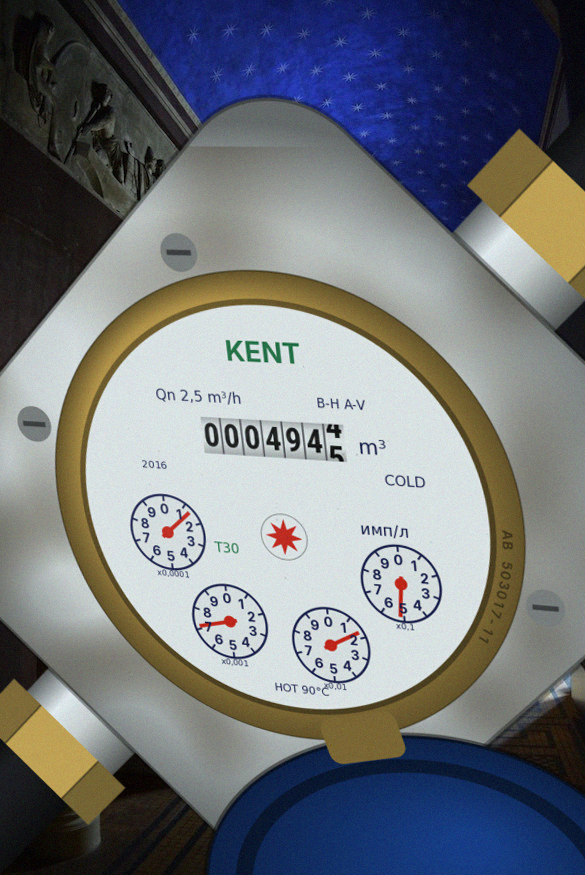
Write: 4944.5171 m³
